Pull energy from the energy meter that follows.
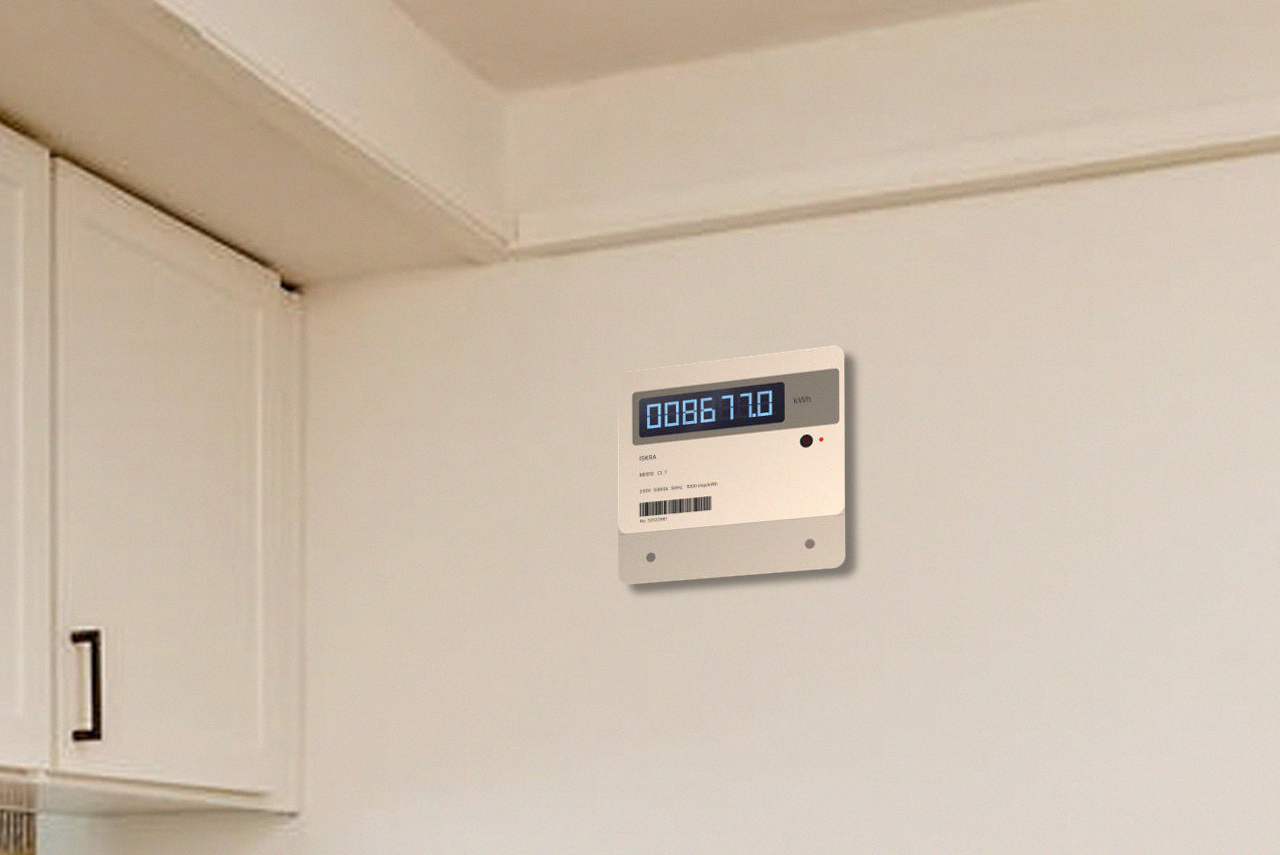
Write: 8677.0 kWh
